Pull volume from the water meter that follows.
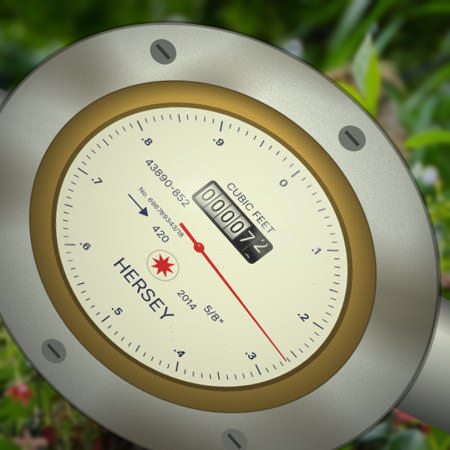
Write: 72.26 ft³
